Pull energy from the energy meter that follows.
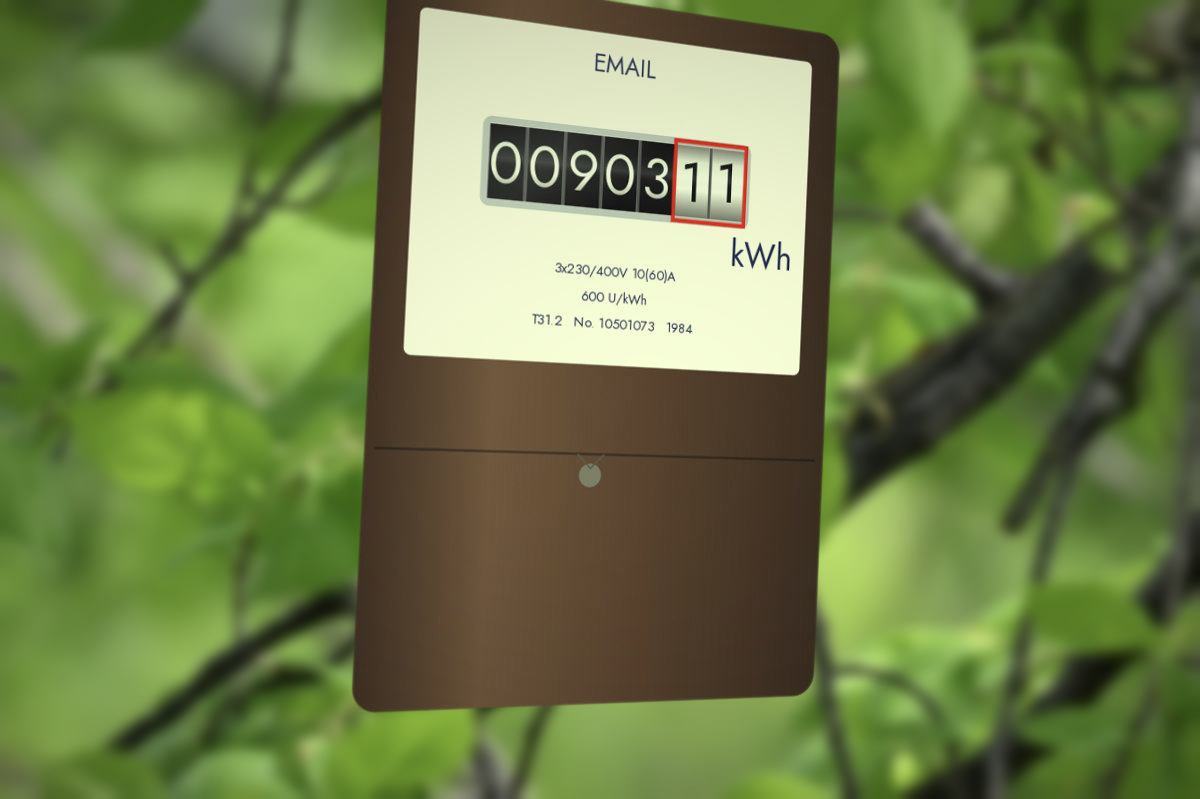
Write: 903.11 kWh
